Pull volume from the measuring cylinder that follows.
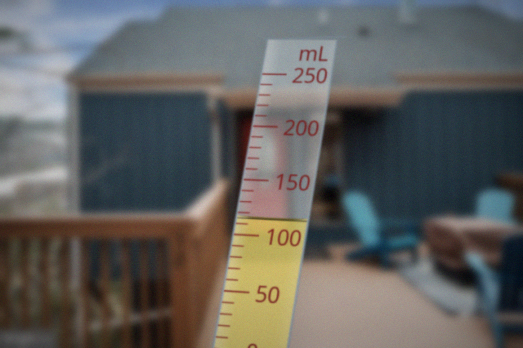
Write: 115 mL
